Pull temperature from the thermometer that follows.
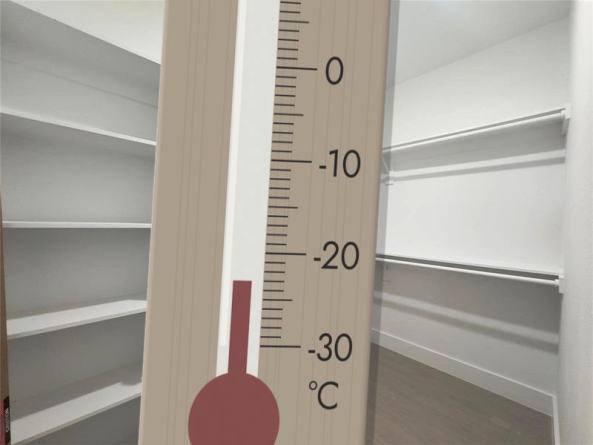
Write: -23 °C
